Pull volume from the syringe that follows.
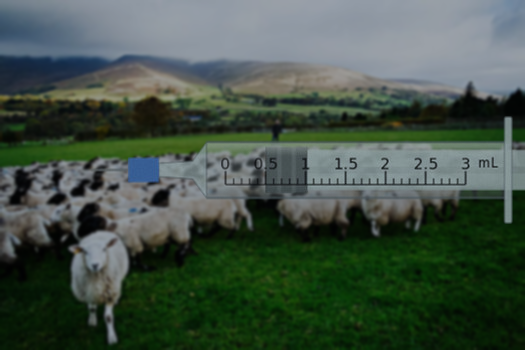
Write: 0.5 mL
